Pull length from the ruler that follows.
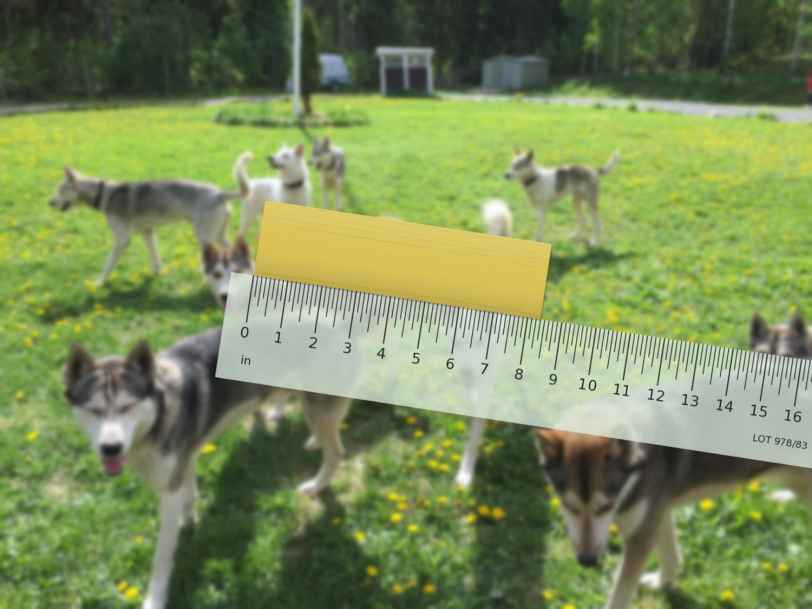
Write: 8.375 in
